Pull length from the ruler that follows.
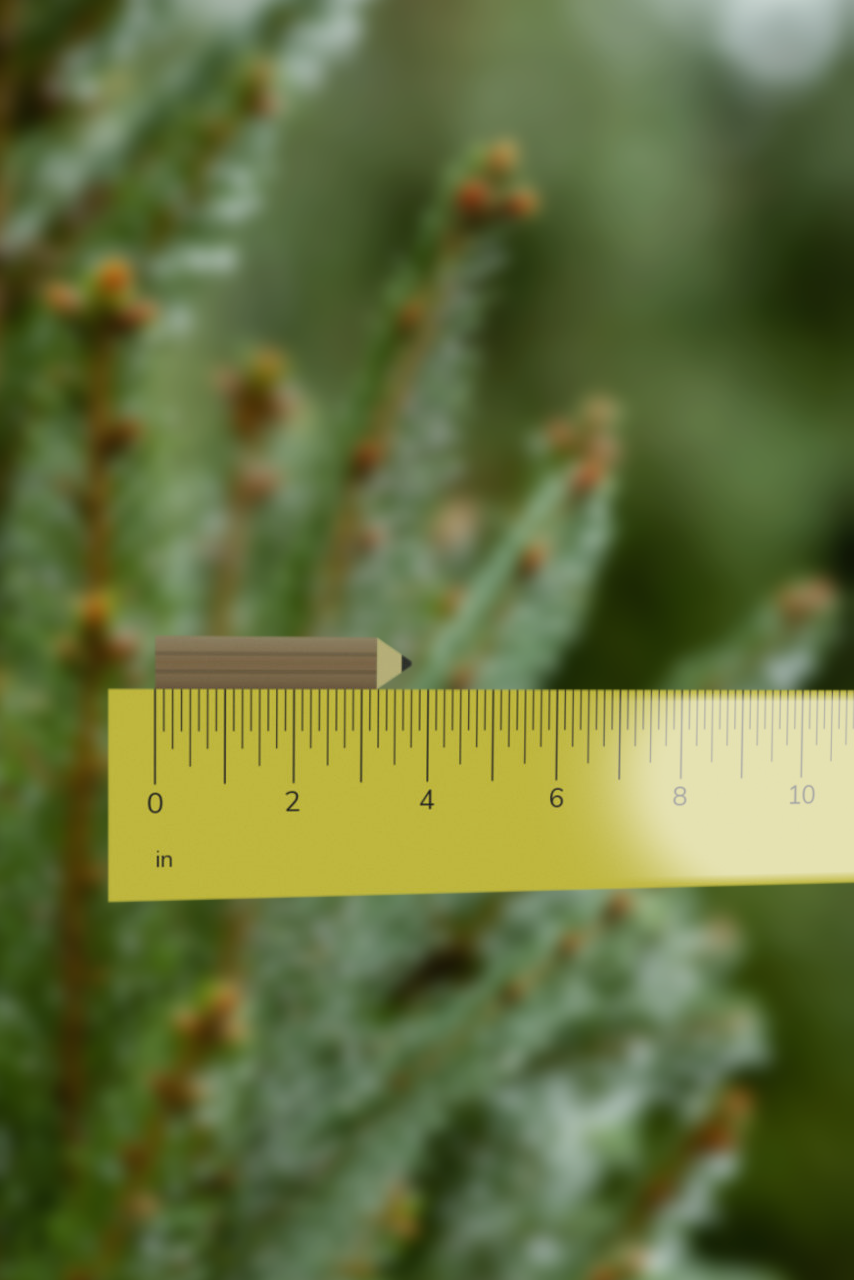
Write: 3.75 in
